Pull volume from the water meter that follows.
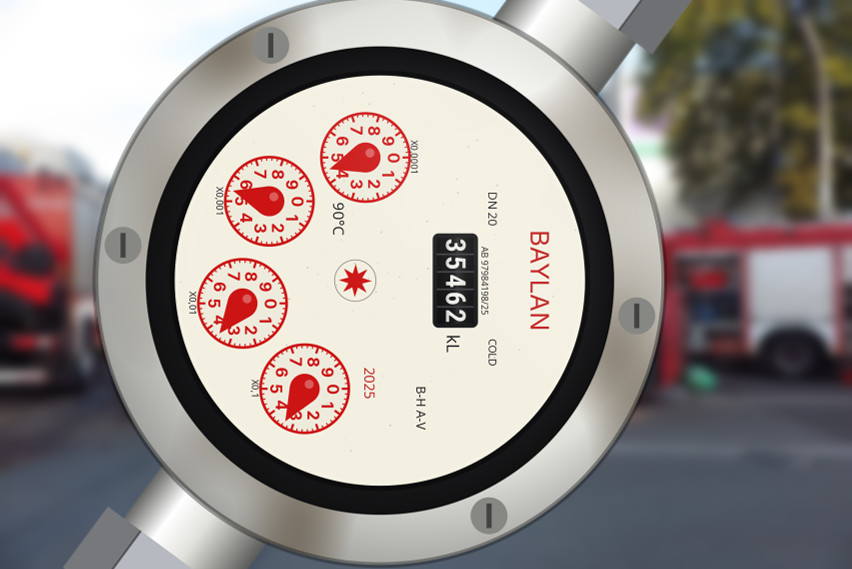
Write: 35462.3354 kL
